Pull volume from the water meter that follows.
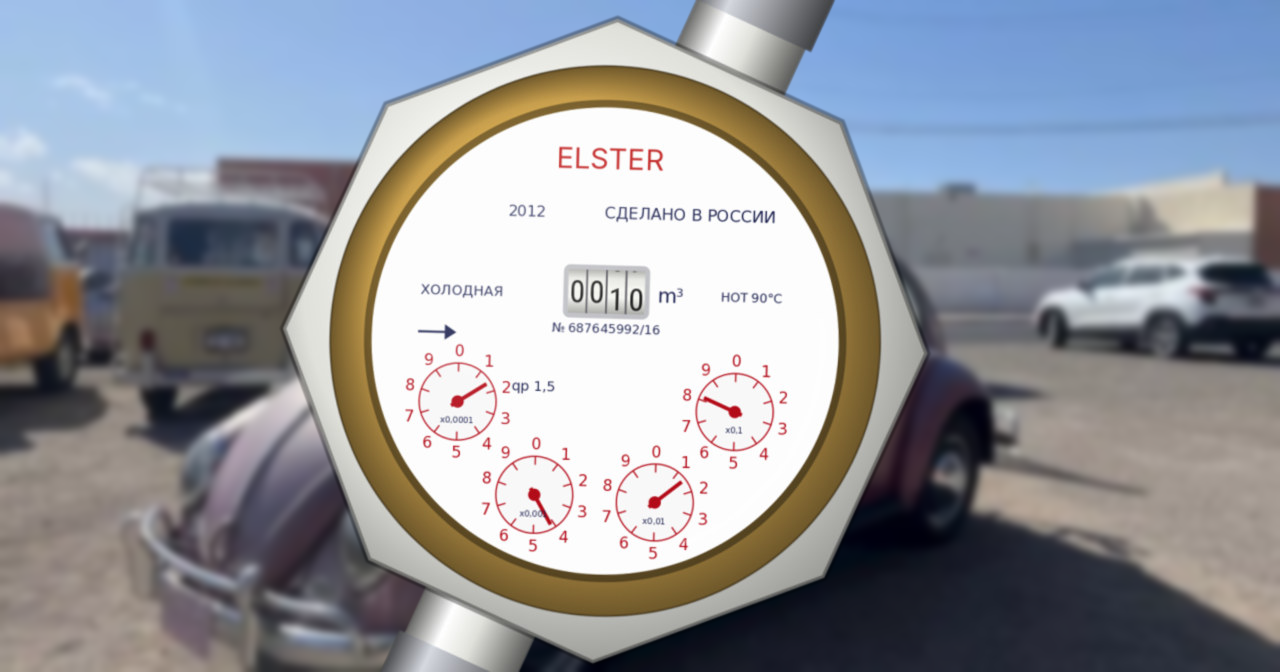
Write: 9.8141 m³
